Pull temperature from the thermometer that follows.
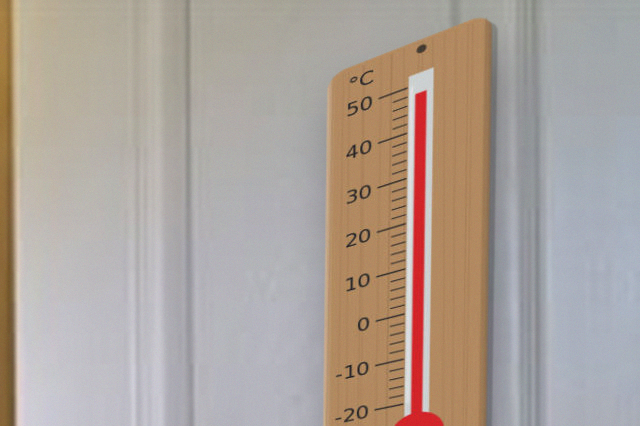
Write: 48 °C
